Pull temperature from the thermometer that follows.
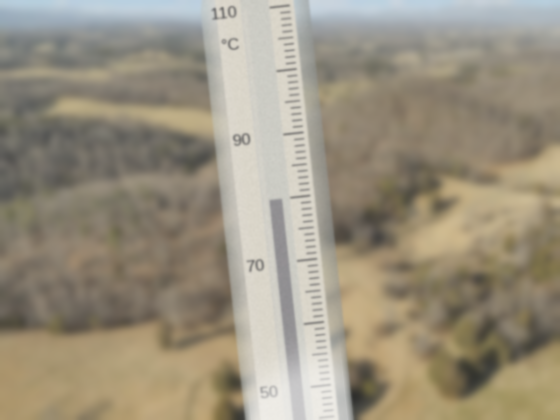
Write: 80 °C
